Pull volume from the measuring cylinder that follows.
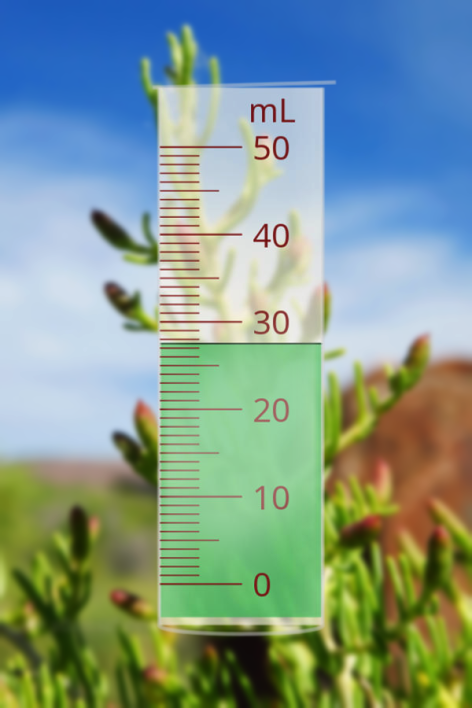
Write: 27.5 mL
